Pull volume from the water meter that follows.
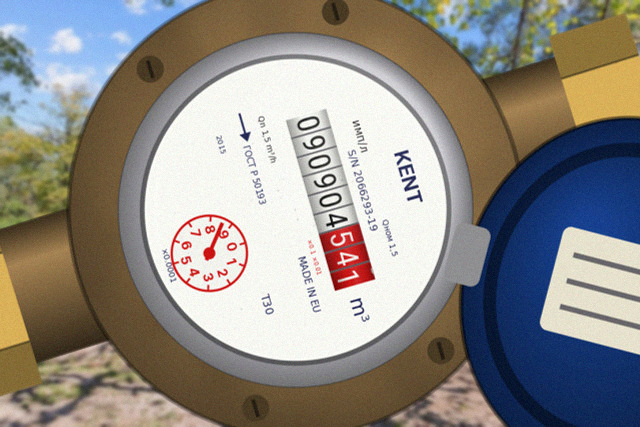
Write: 90904.5408 m³
